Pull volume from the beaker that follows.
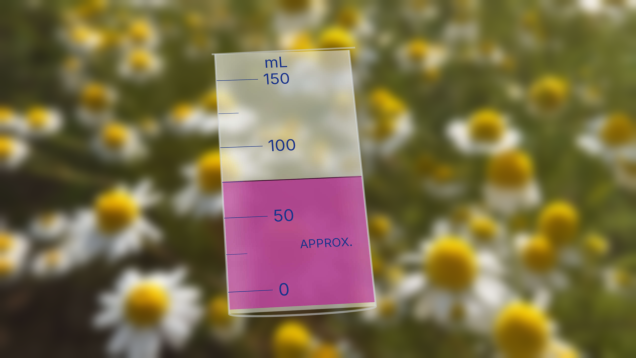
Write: 75 mL
